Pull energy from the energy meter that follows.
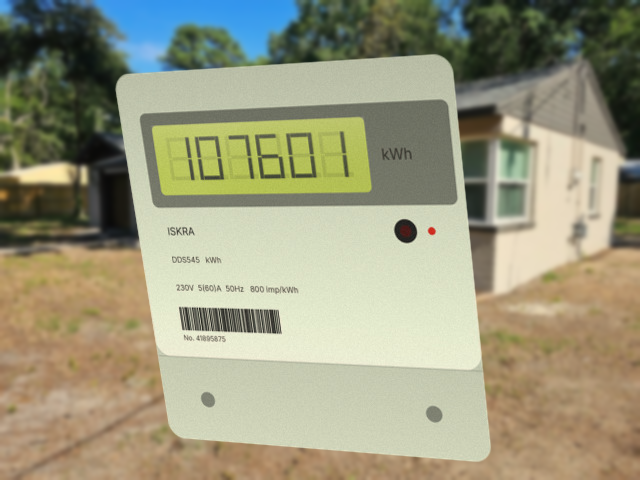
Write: 107601 kWh
